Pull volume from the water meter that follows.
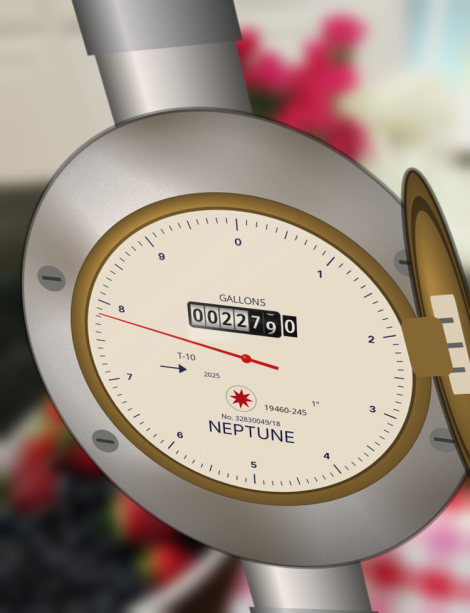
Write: 22787.8 gal
